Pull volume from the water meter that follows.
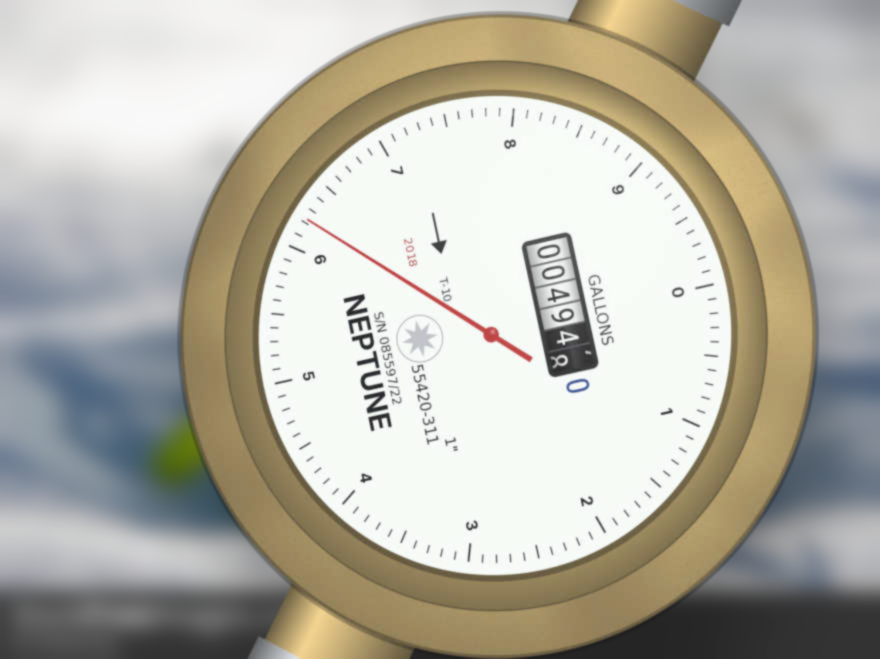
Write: 49476.2 gal
